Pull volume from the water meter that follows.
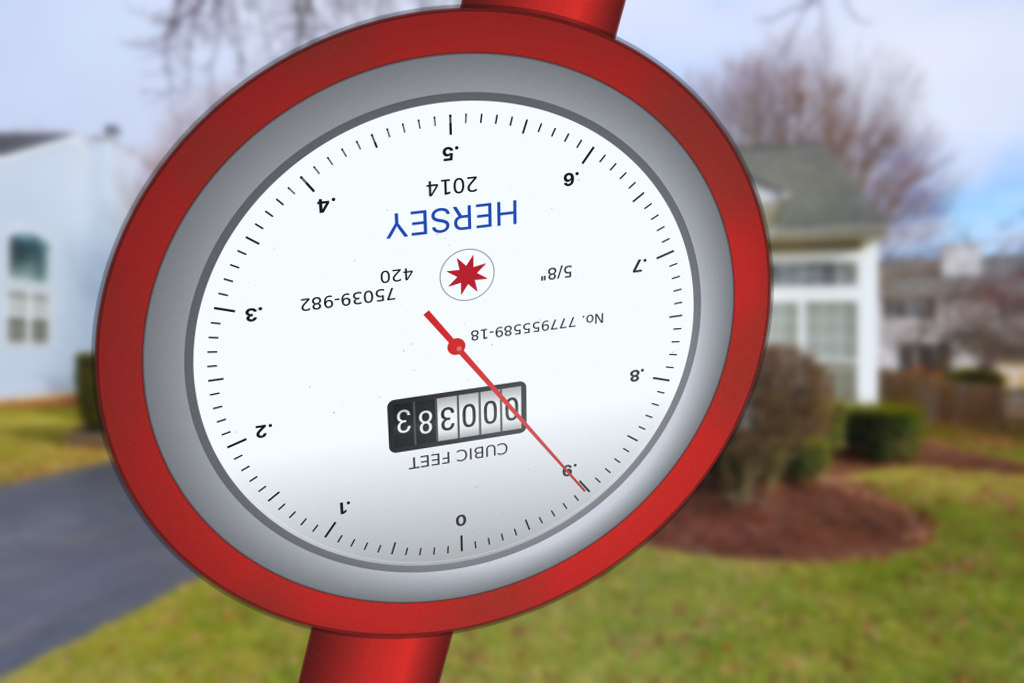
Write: 382.90 ft³
